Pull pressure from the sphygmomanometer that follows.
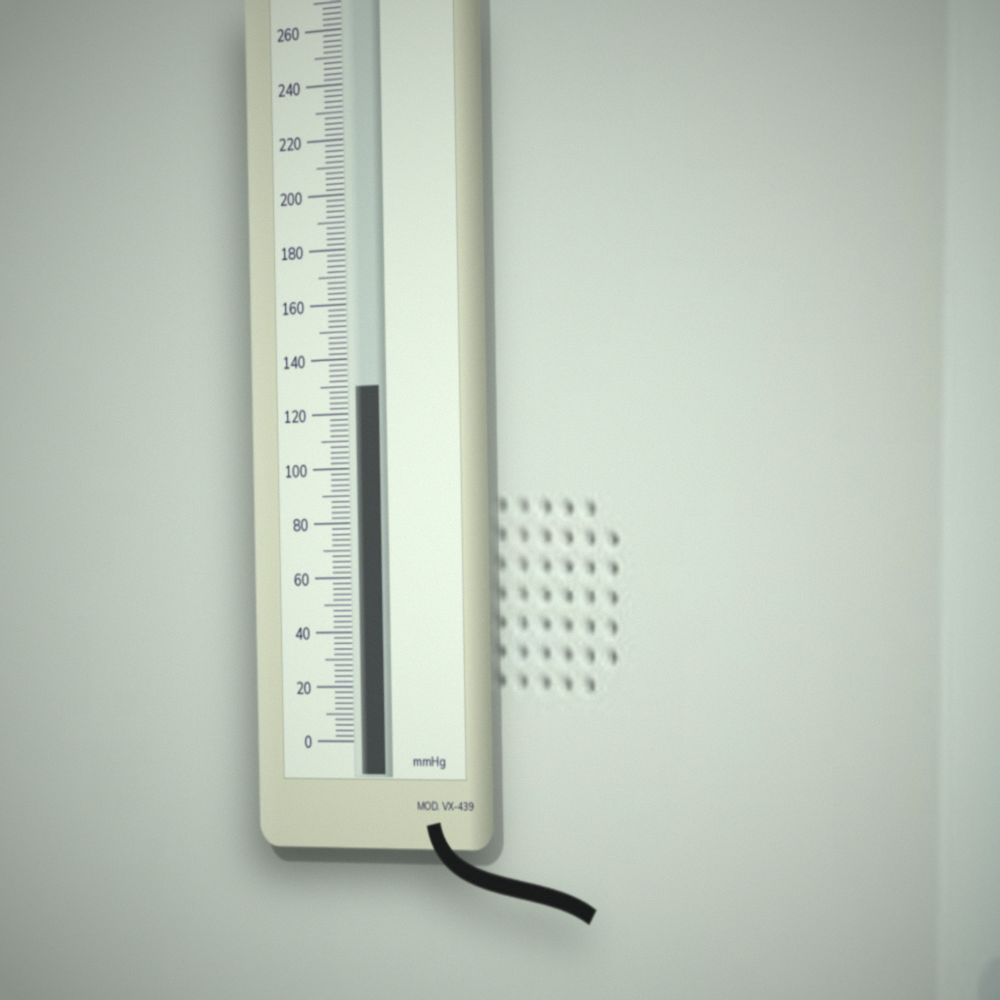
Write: 130 mmHg
